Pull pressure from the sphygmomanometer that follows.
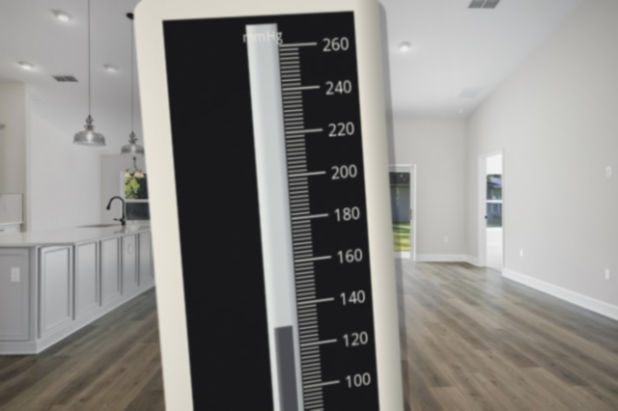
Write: 130 mmHg
